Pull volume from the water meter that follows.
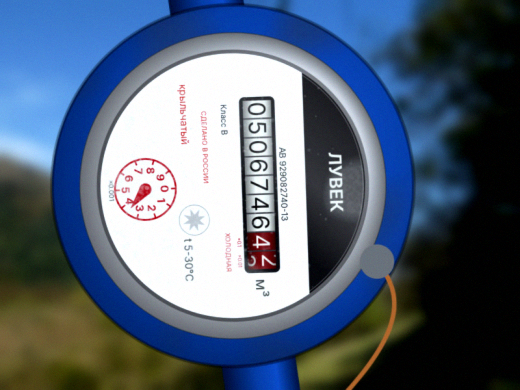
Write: 506746.423 m³
